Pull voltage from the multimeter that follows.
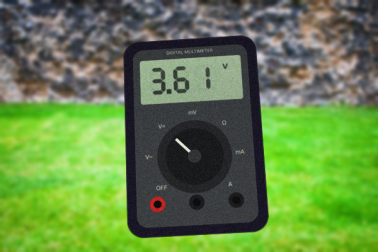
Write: 3.61 V
